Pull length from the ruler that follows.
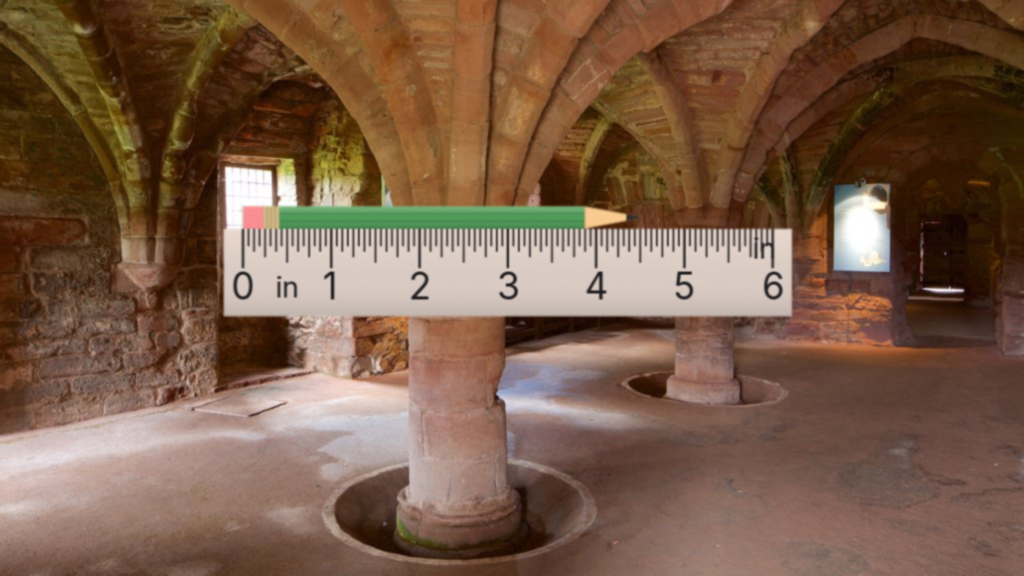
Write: 4.5 in
